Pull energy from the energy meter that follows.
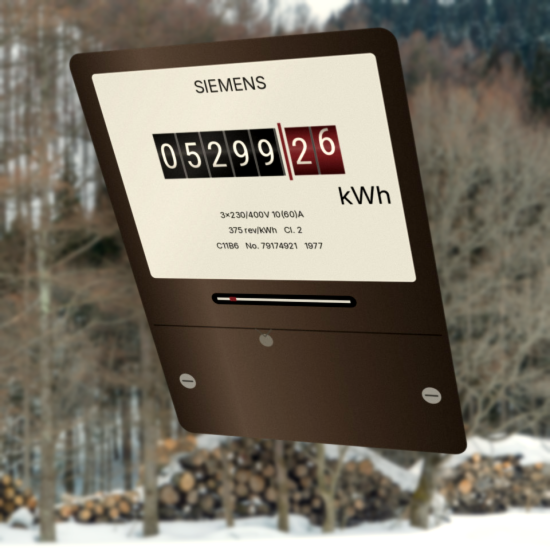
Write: 5299.26 kWh
